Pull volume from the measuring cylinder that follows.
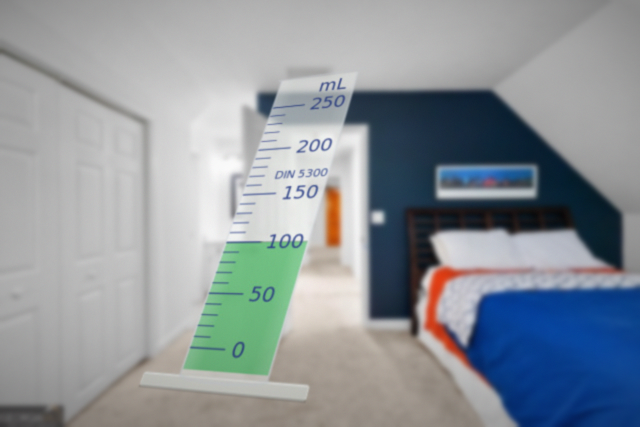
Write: 100 mL
